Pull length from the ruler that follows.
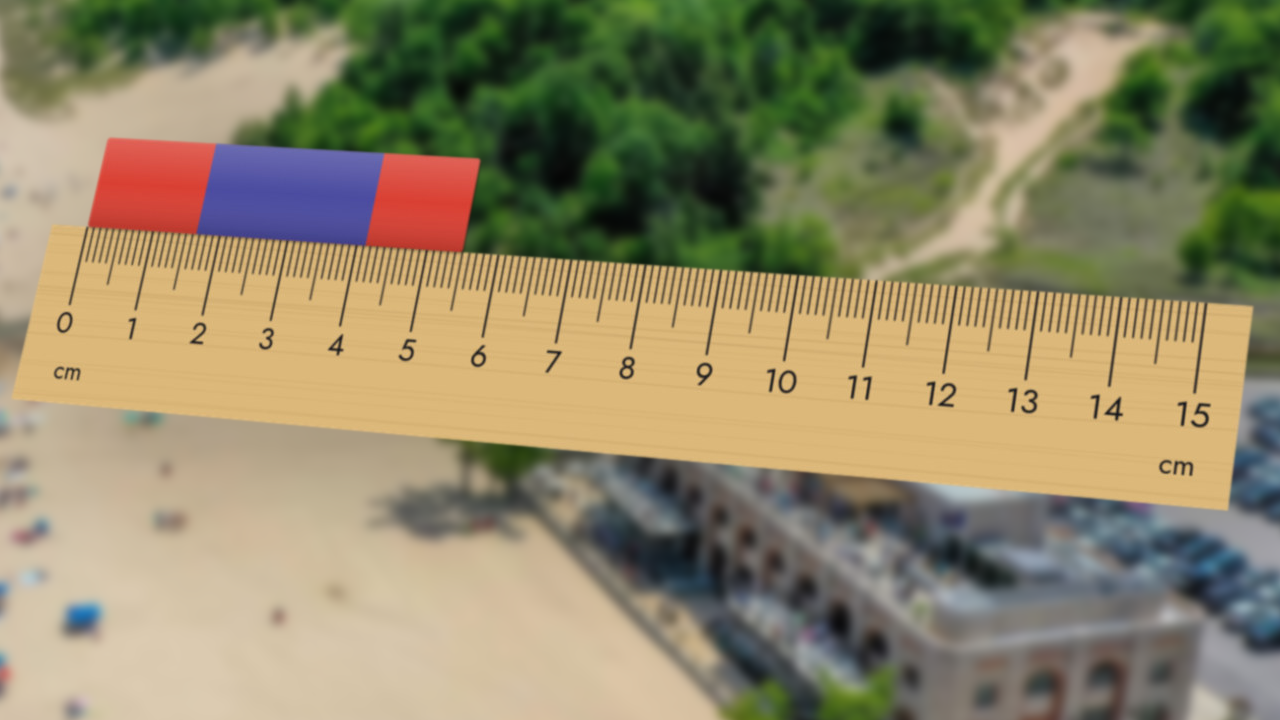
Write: 5.5 cm
